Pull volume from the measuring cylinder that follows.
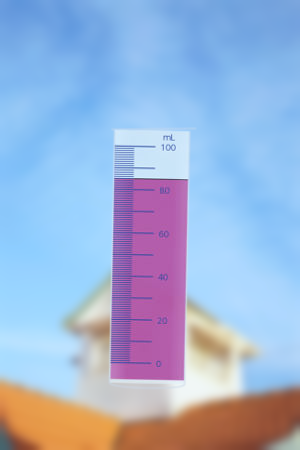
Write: 85 mL
